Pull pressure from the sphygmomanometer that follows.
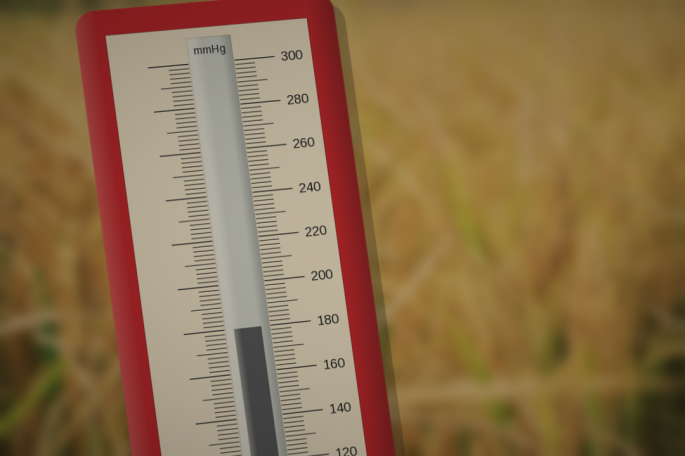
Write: 180 mmHg
